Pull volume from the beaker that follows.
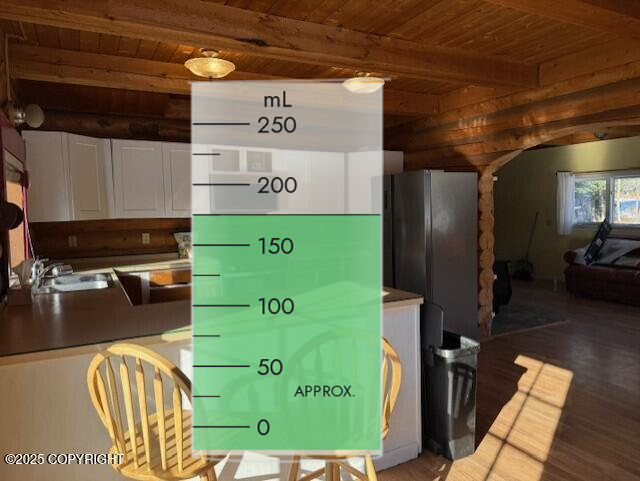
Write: 175 mL
